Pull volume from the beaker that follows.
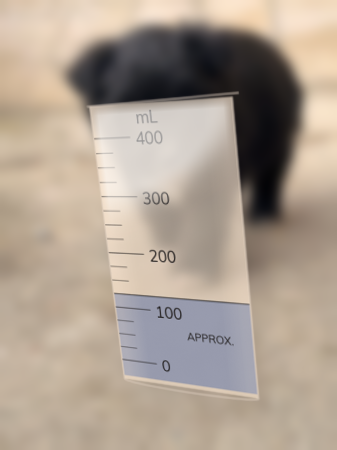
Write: 125 mL
